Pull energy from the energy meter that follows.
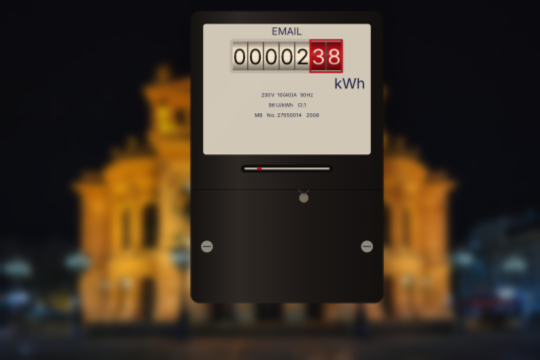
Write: 2.38 kWh
